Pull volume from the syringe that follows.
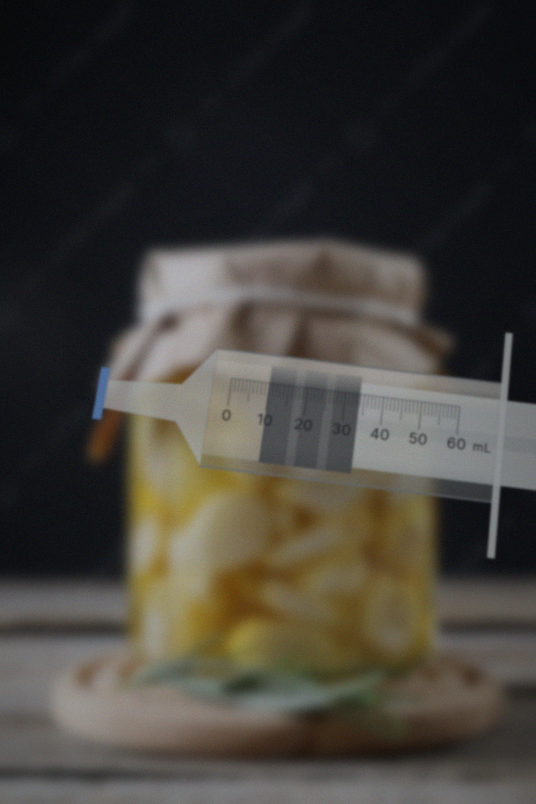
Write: 10 mL
